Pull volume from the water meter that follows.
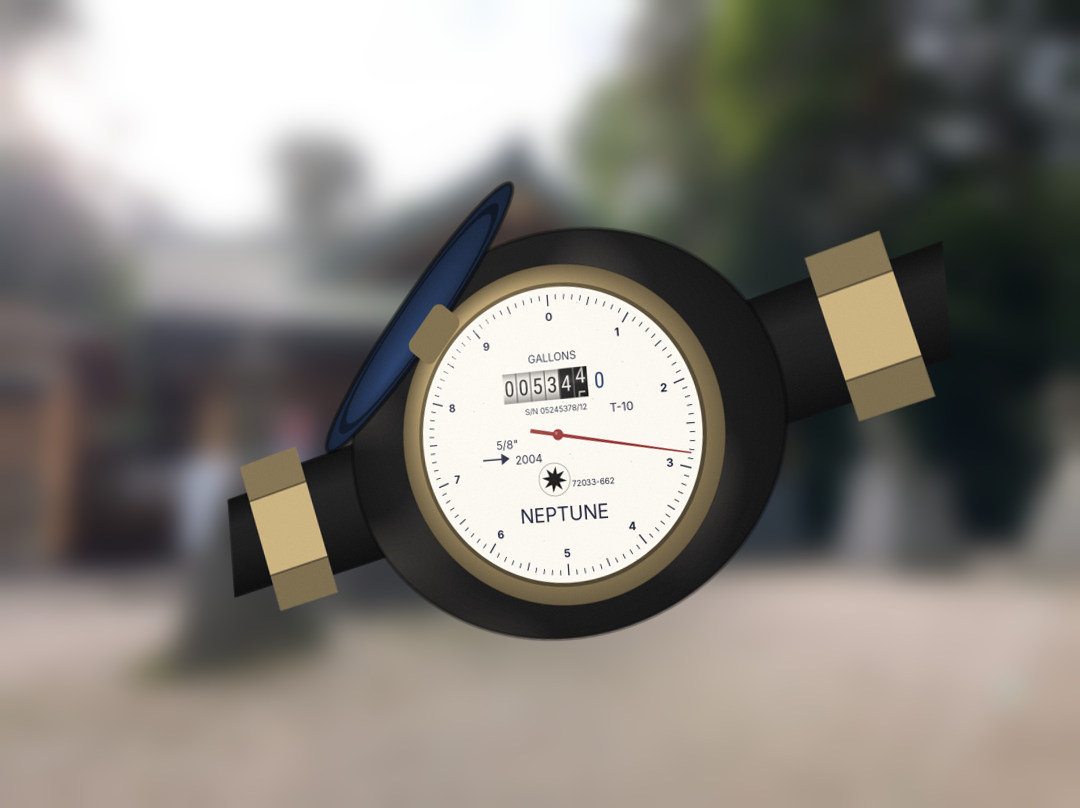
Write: 53442.8 gal
